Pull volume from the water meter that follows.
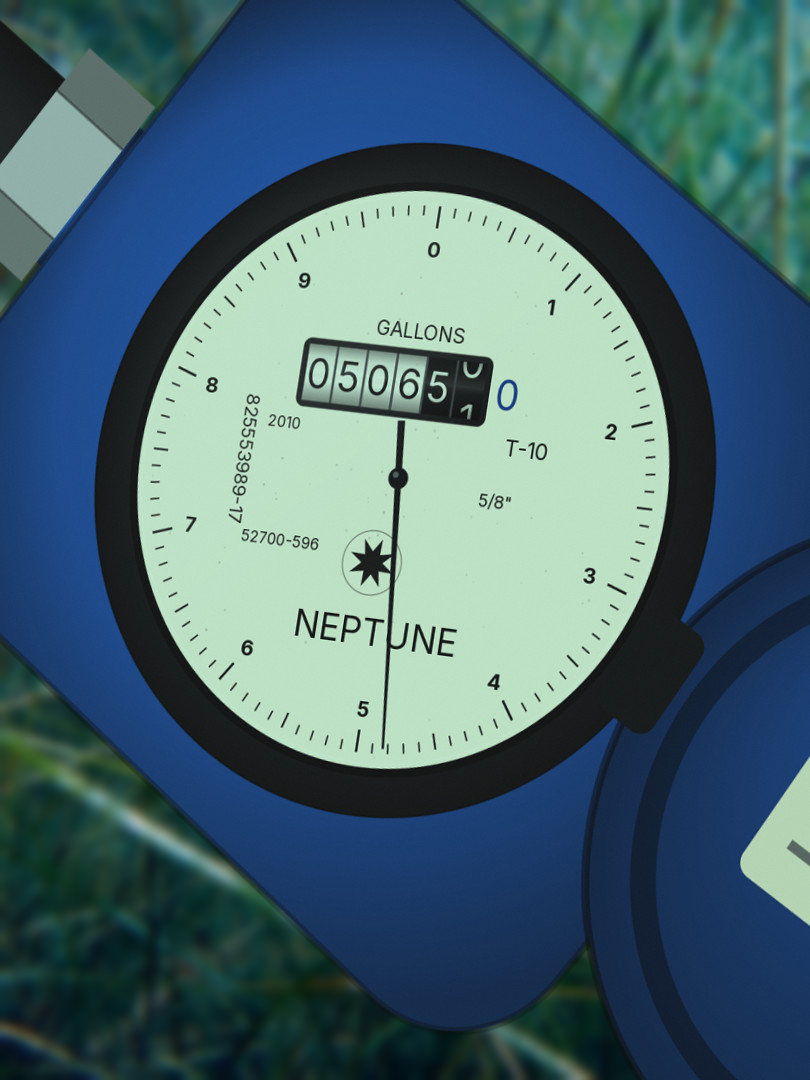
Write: 506504.8 gal
